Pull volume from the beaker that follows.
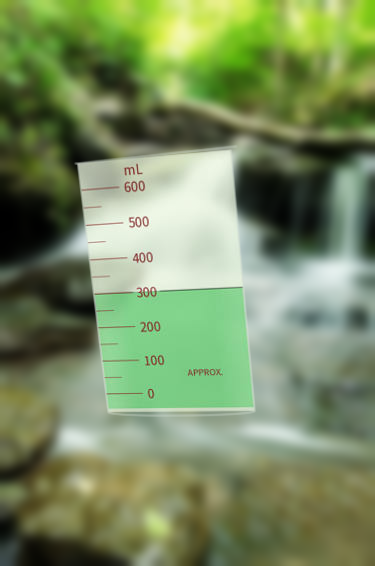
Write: 300 mL
